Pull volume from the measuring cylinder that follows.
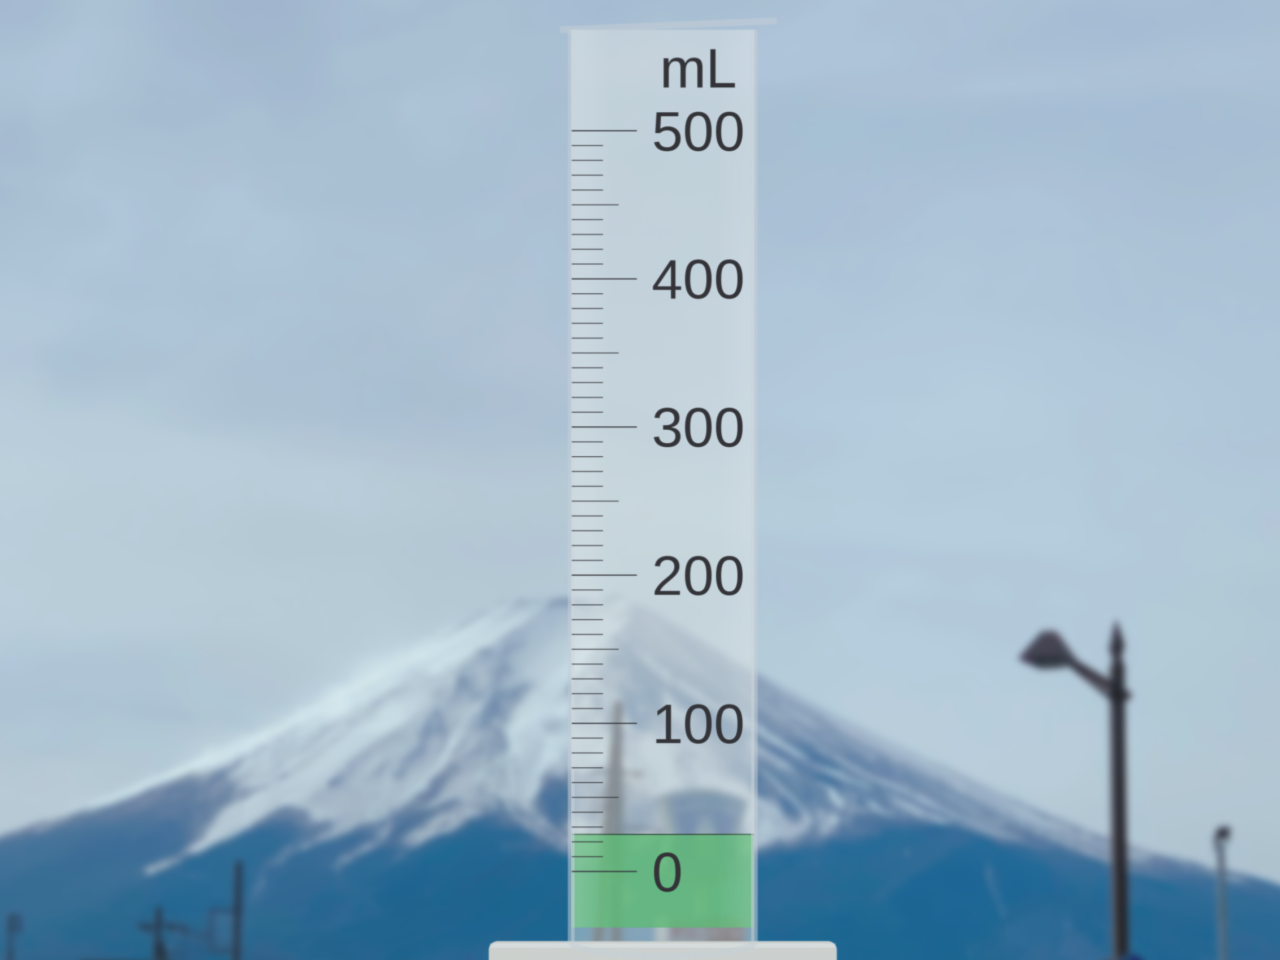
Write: 25 mL
